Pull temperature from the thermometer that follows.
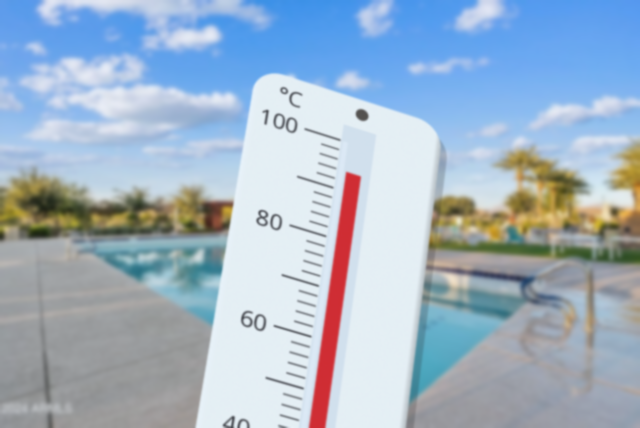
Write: 94 °C
